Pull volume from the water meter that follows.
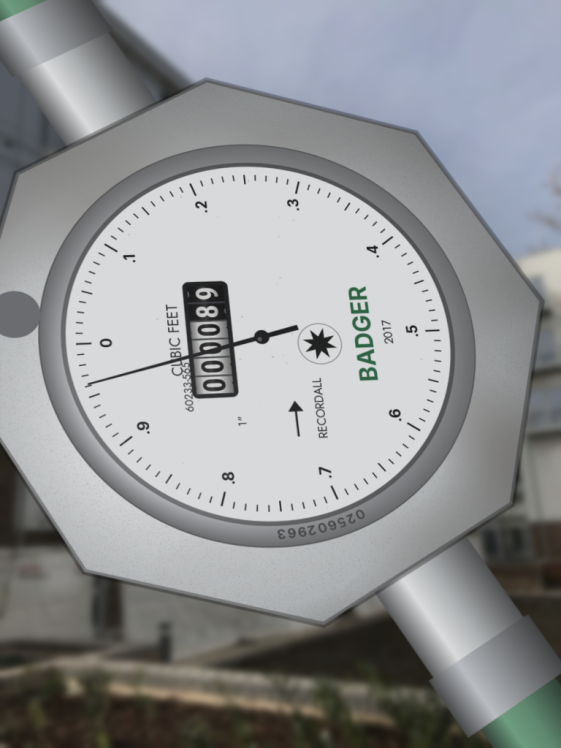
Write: 88.96 ft³
